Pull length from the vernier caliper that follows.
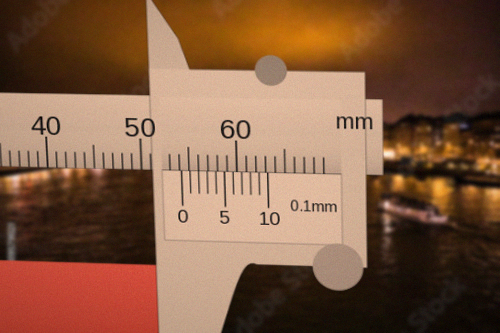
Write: 54.2 mm
